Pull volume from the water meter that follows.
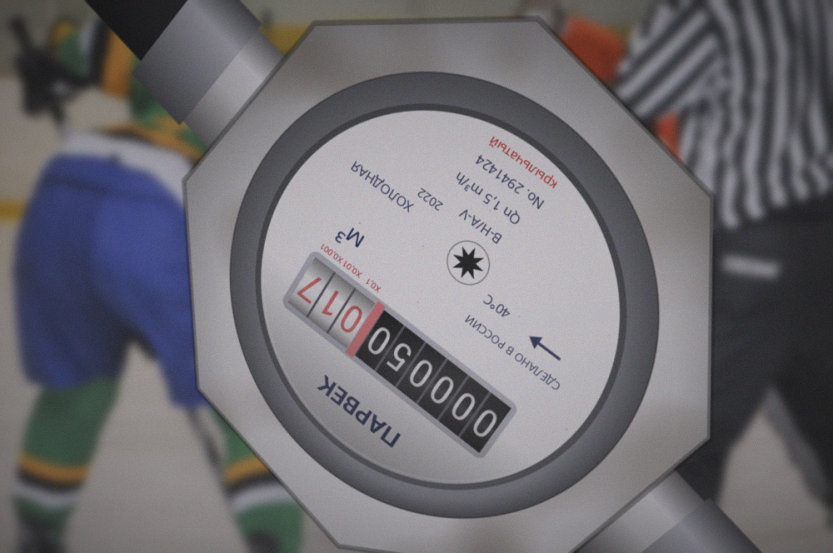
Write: 50.017 m³
